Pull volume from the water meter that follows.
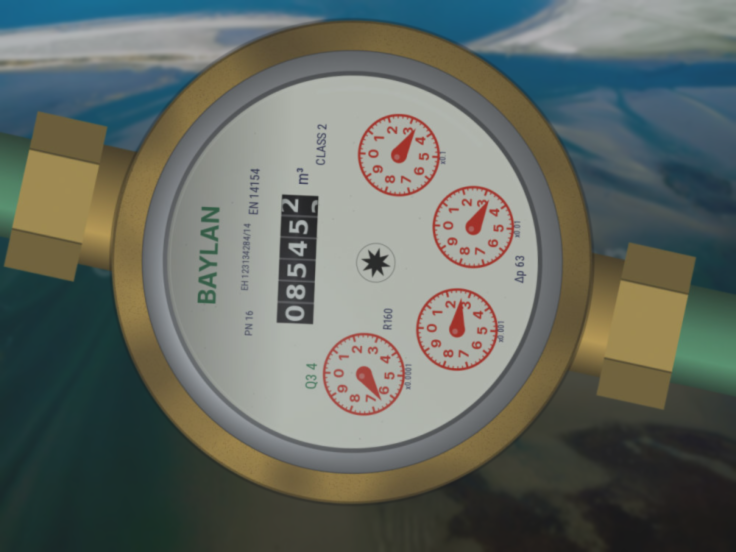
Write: 85452.3326 m³
